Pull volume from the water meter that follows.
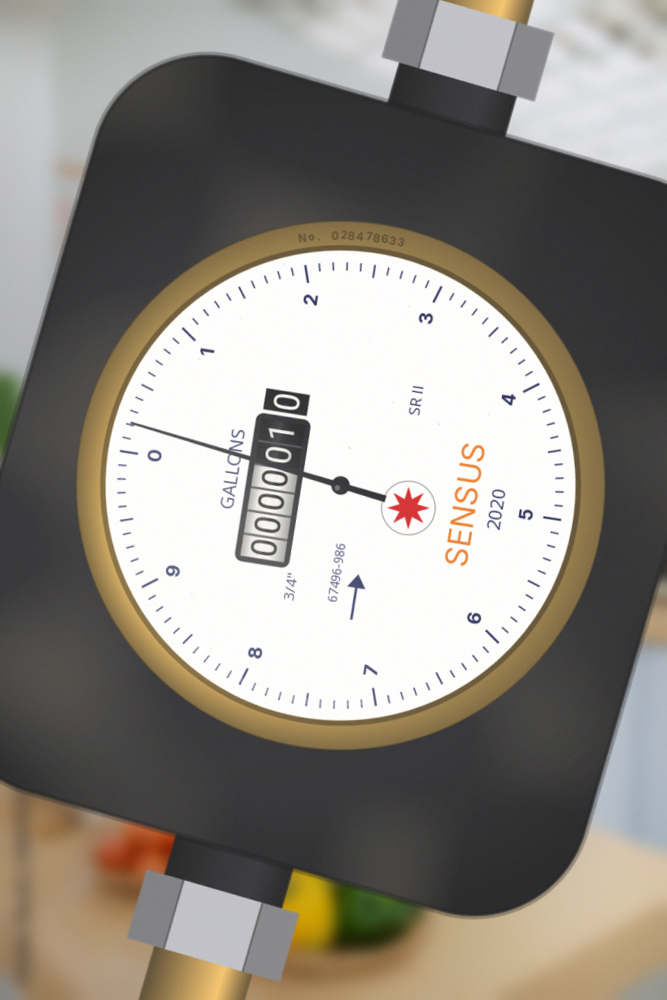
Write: 10.2 gal
